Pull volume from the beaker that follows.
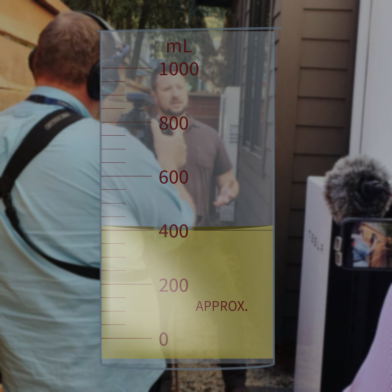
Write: 400 mL
